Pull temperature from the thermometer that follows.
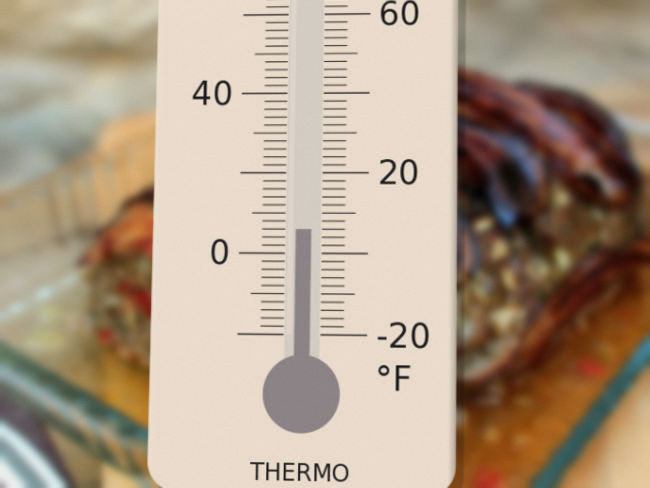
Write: 6 °F
